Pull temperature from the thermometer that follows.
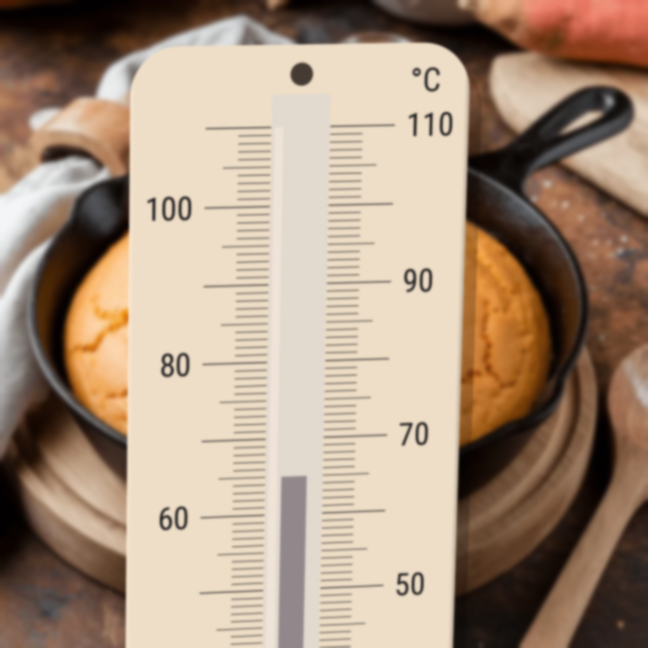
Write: 65 °C
